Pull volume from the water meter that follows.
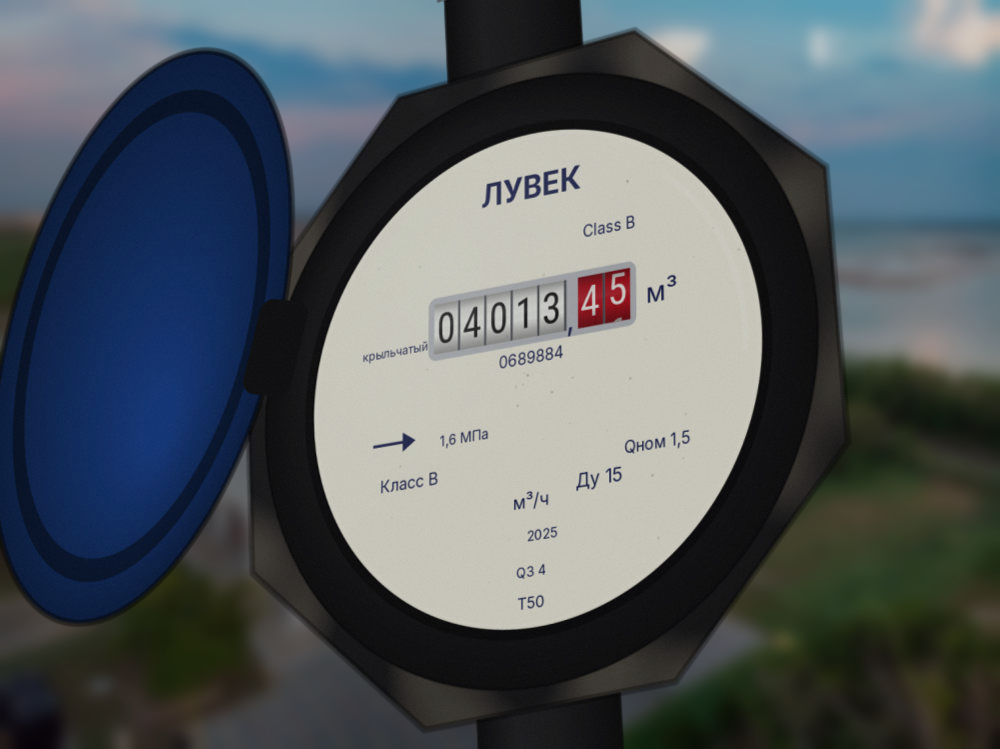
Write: 4013.45 m³
